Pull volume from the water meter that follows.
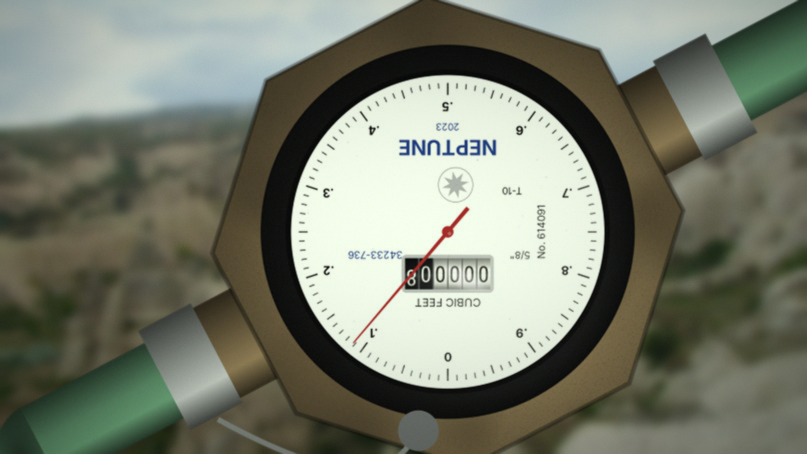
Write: 8.11 ft³
